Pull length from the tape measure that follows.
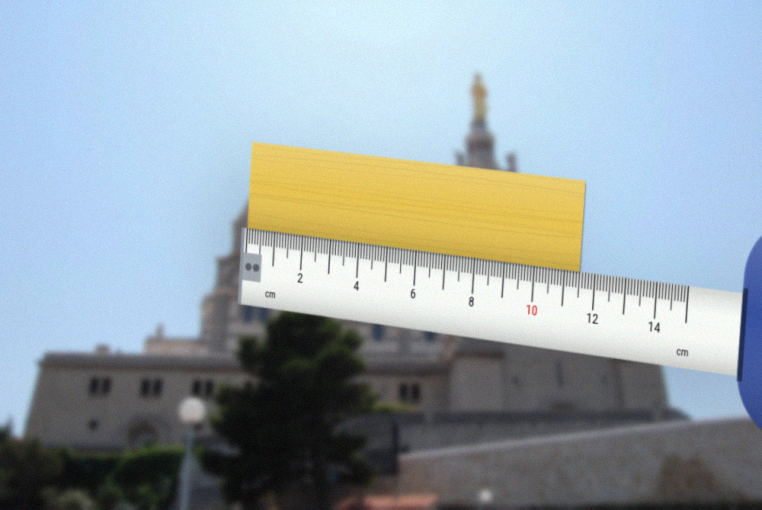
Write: 11.5 cm
